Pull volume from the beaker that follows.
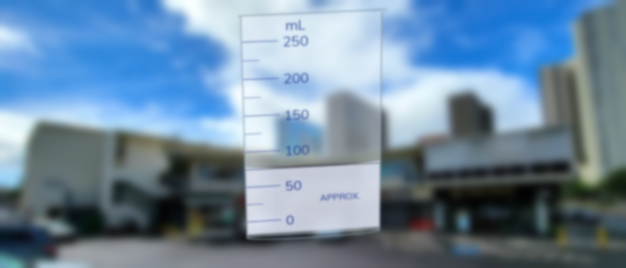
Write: 75 mL
